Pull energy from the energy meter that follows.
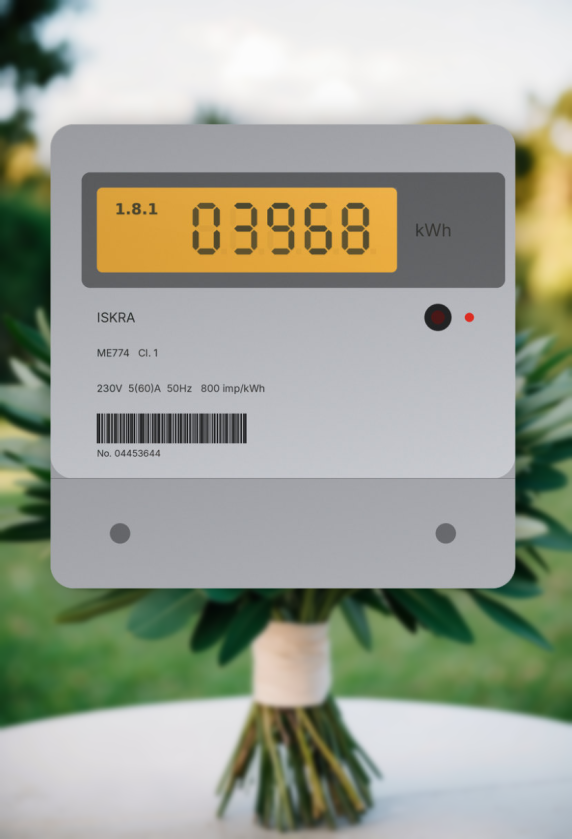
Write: 3968 kWh
